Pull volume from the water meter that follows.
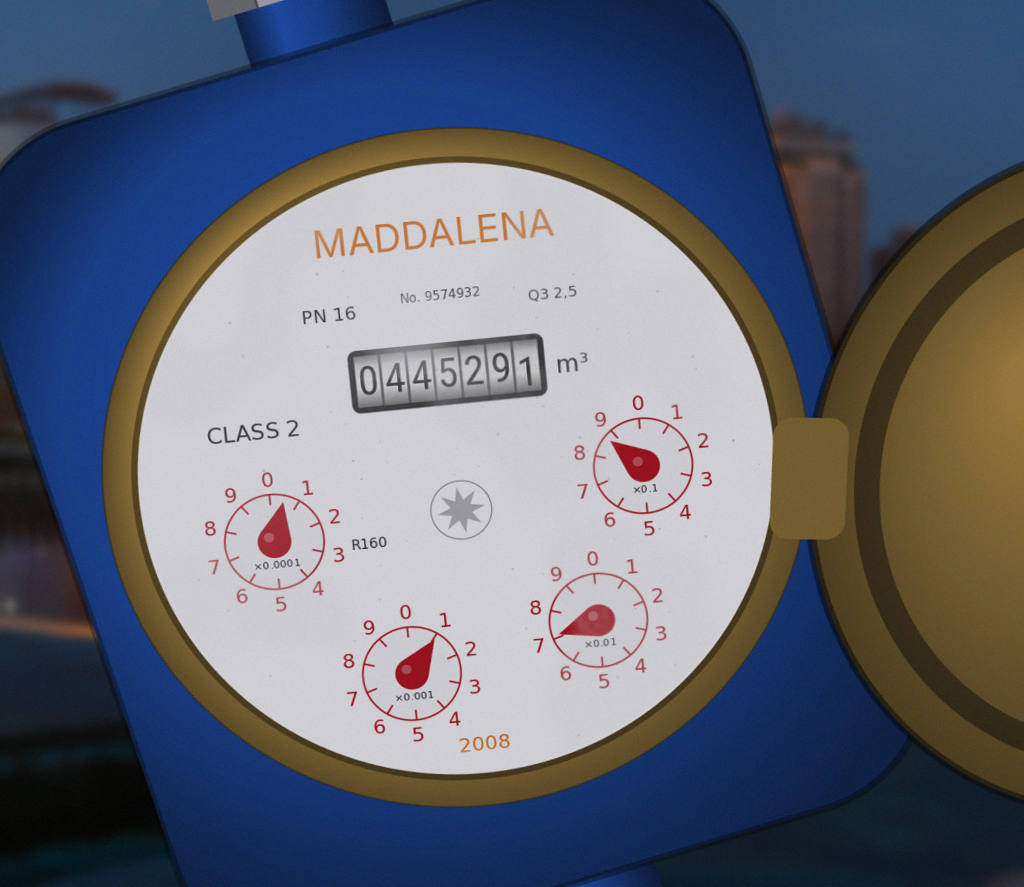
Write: 445290.8710 m³
